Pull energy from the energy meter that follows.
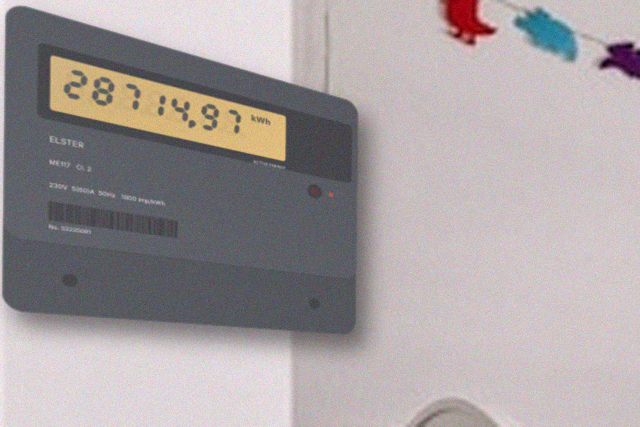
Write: 28714.97 kWh
